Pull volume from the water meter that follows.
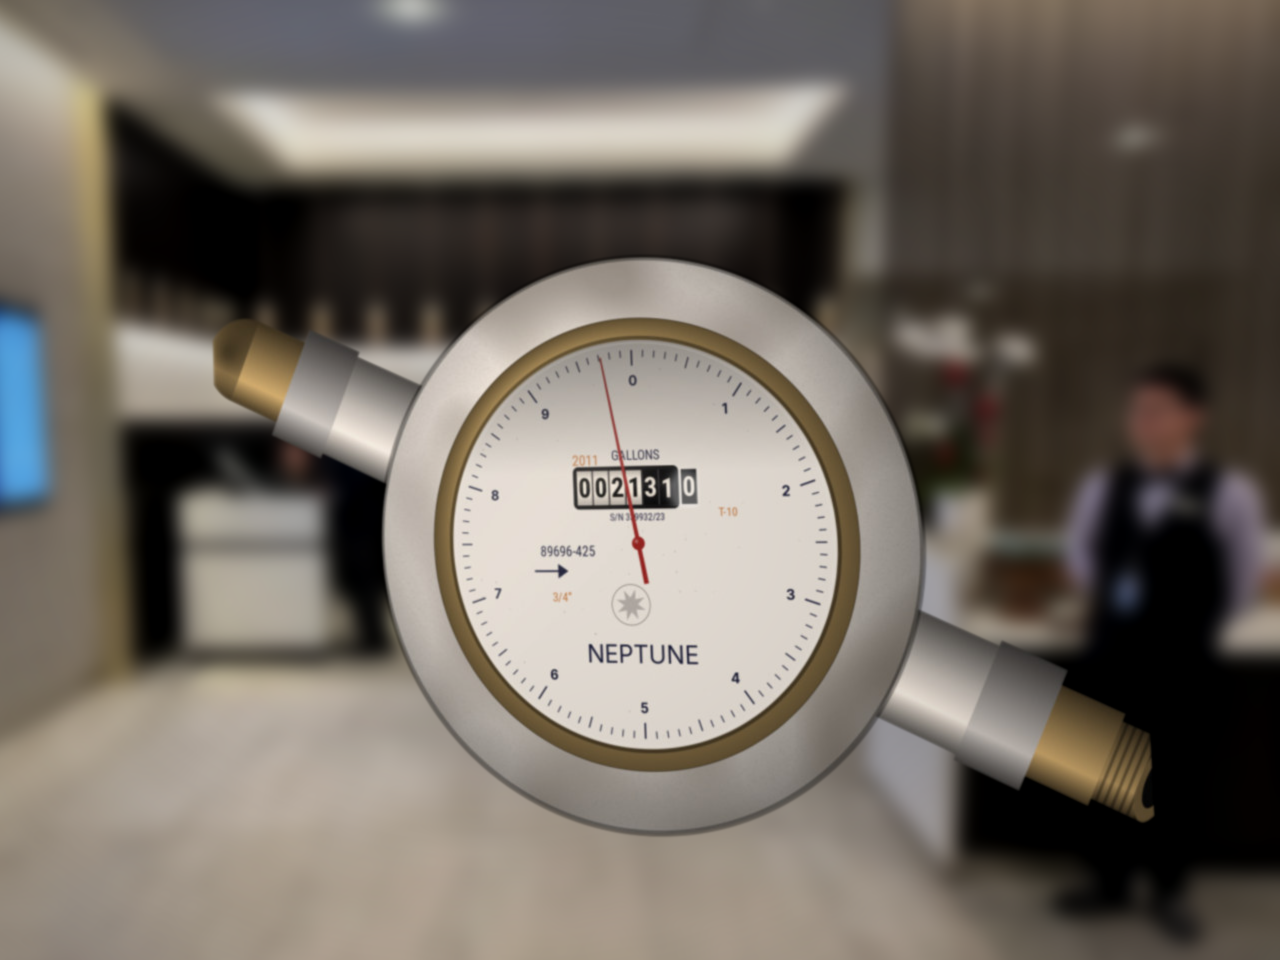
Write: 21309.7 gal
